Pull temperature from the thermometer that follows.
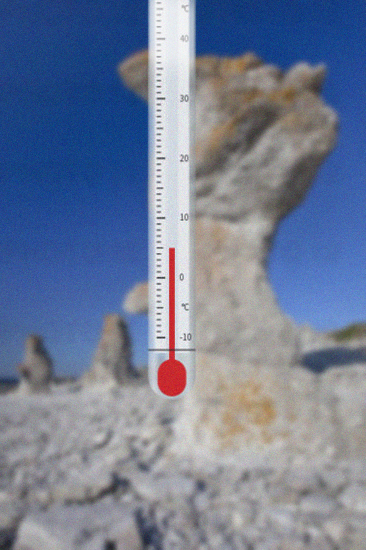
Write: 5 °C
